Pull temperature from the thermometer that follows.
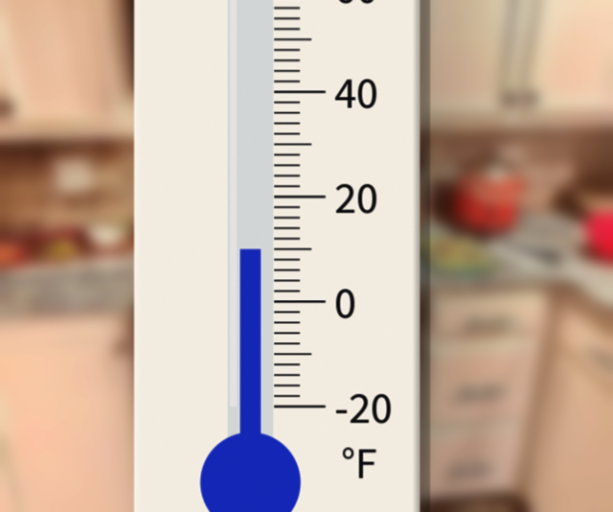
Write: 10 °F
